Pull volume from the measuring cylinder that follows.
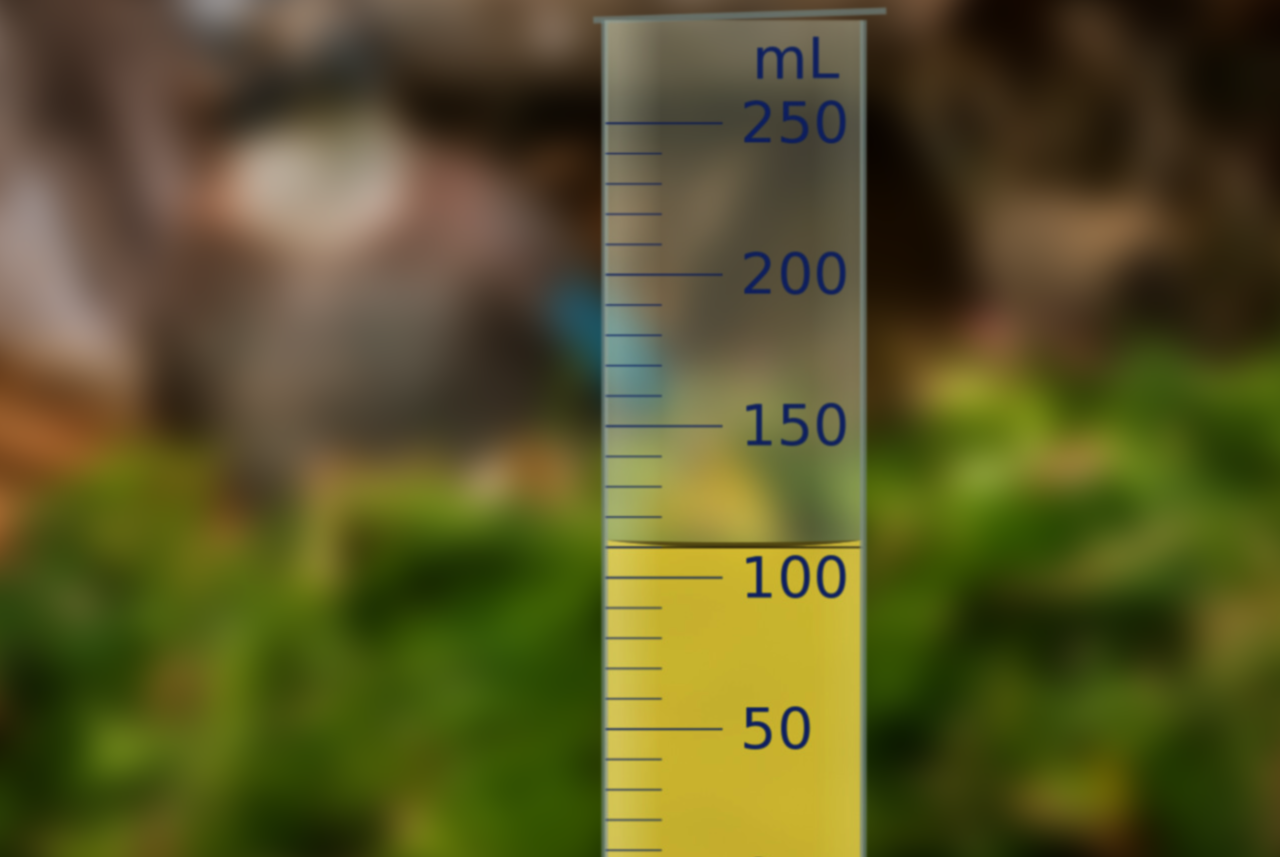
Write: 110 mL
